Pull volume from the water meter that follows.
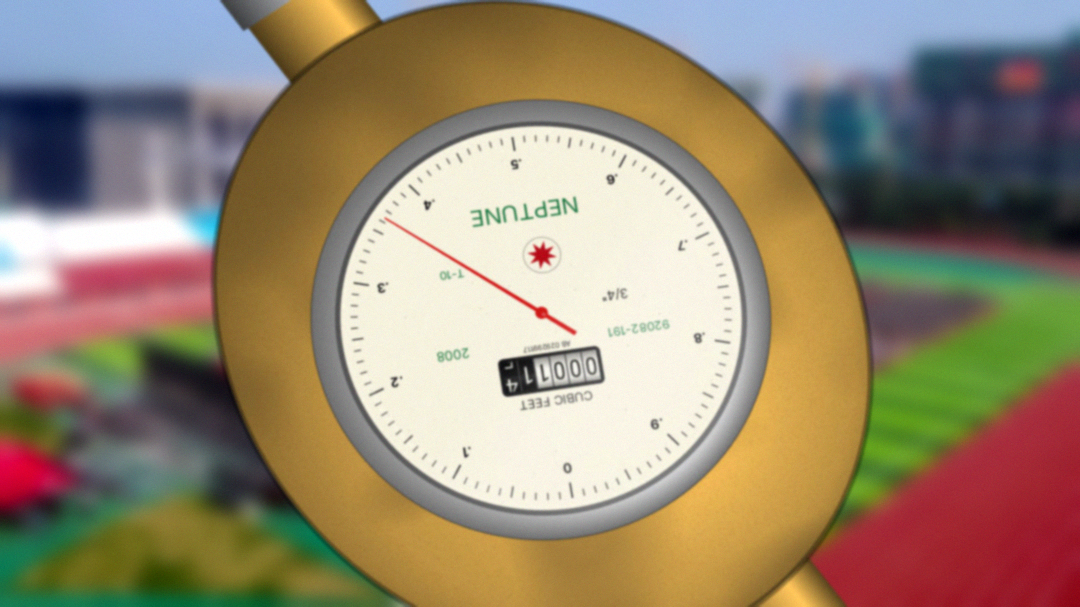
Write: 114.36 ft³
